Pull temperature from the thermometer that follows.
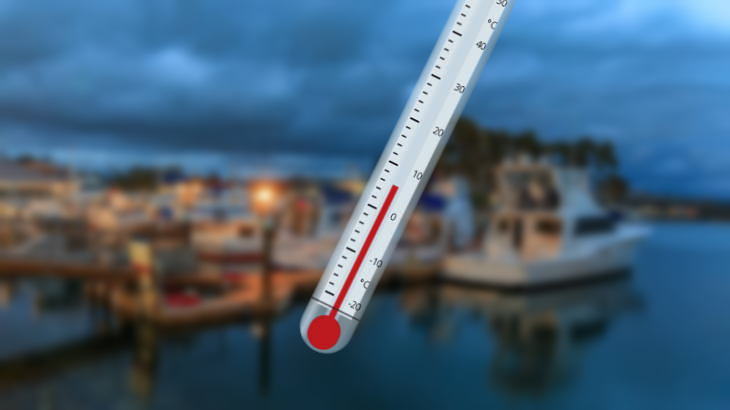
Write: 6 °C
